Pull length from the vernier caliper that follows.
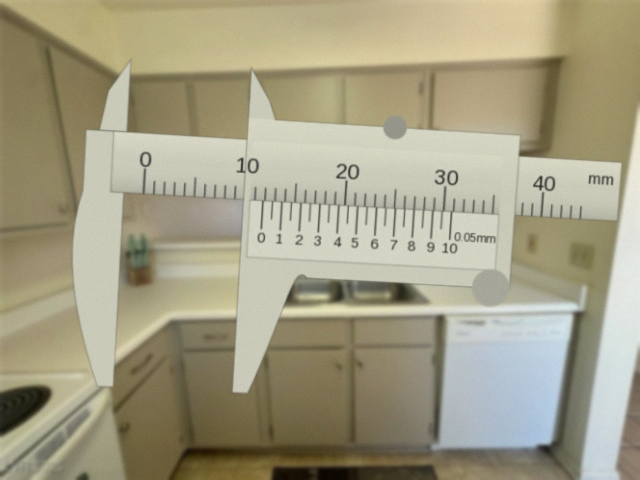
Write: 11.8 mm
